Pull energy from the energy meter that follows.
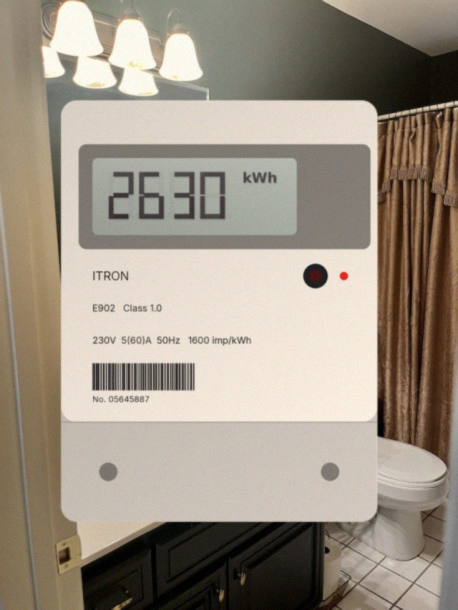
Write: 2630 kWh
